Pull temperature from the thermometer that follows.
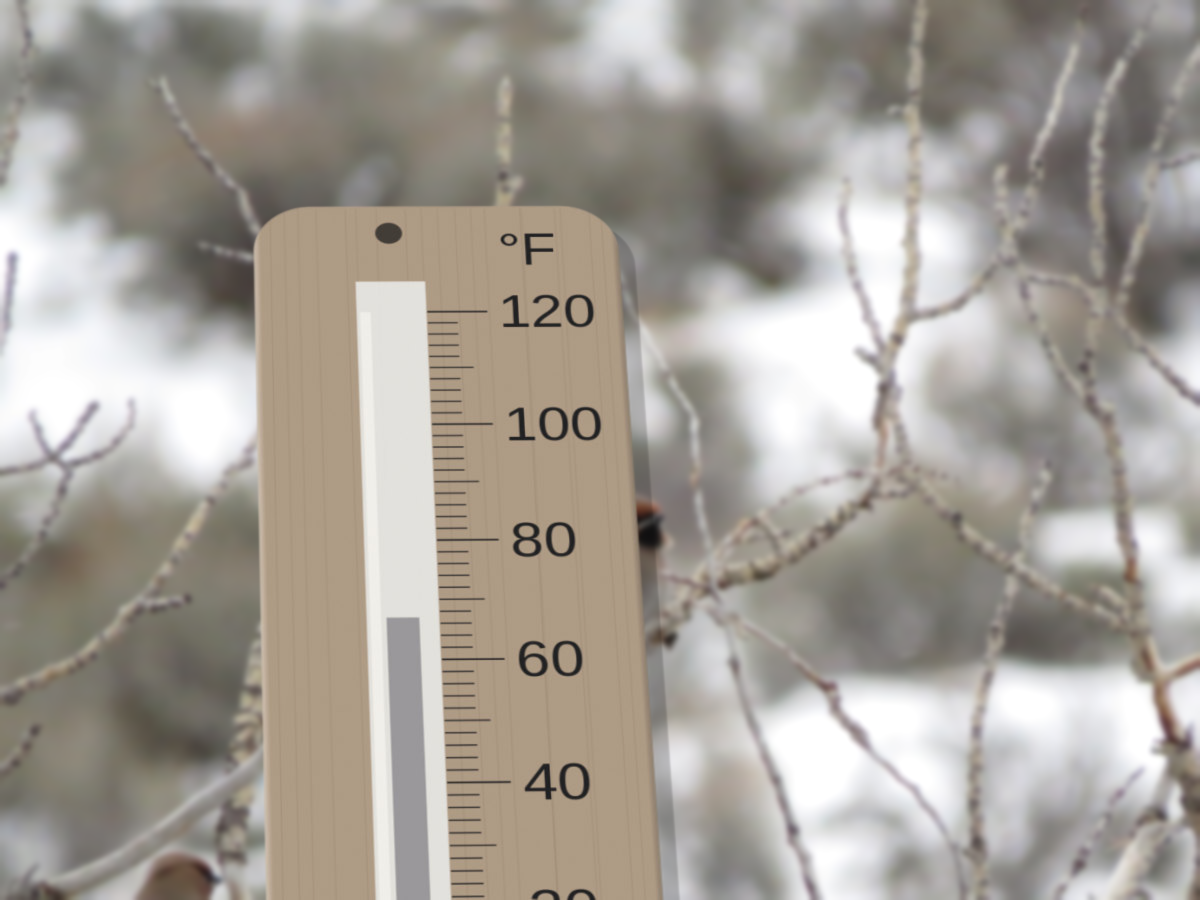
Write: 67 °F
